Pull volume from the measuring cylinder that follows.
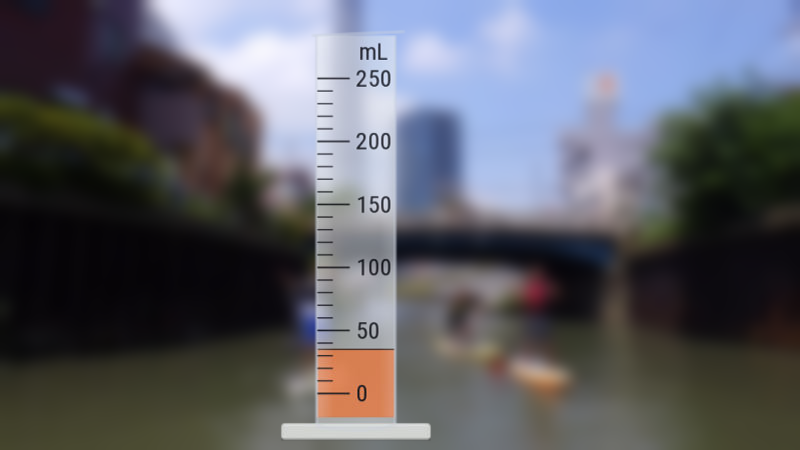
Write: 35 mL
